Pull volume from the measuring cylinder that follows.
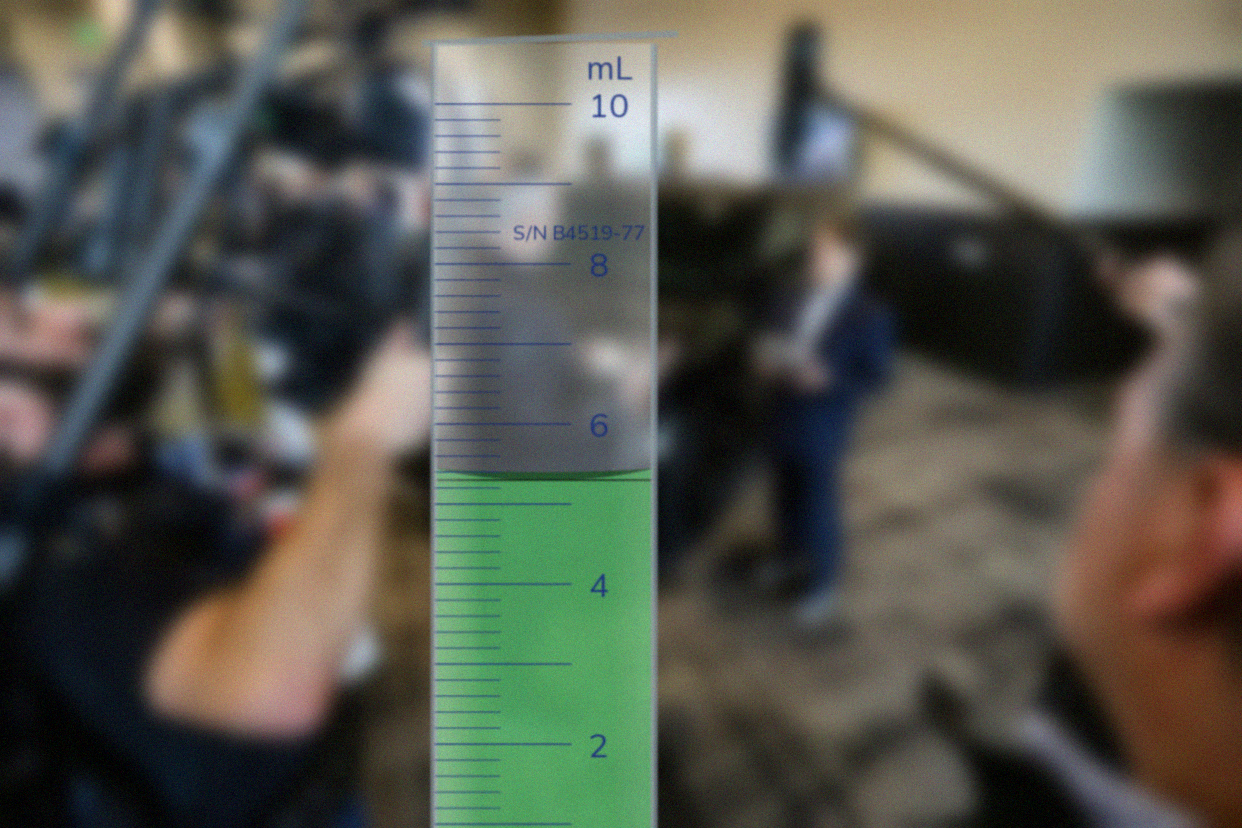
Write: 5.3 mL
